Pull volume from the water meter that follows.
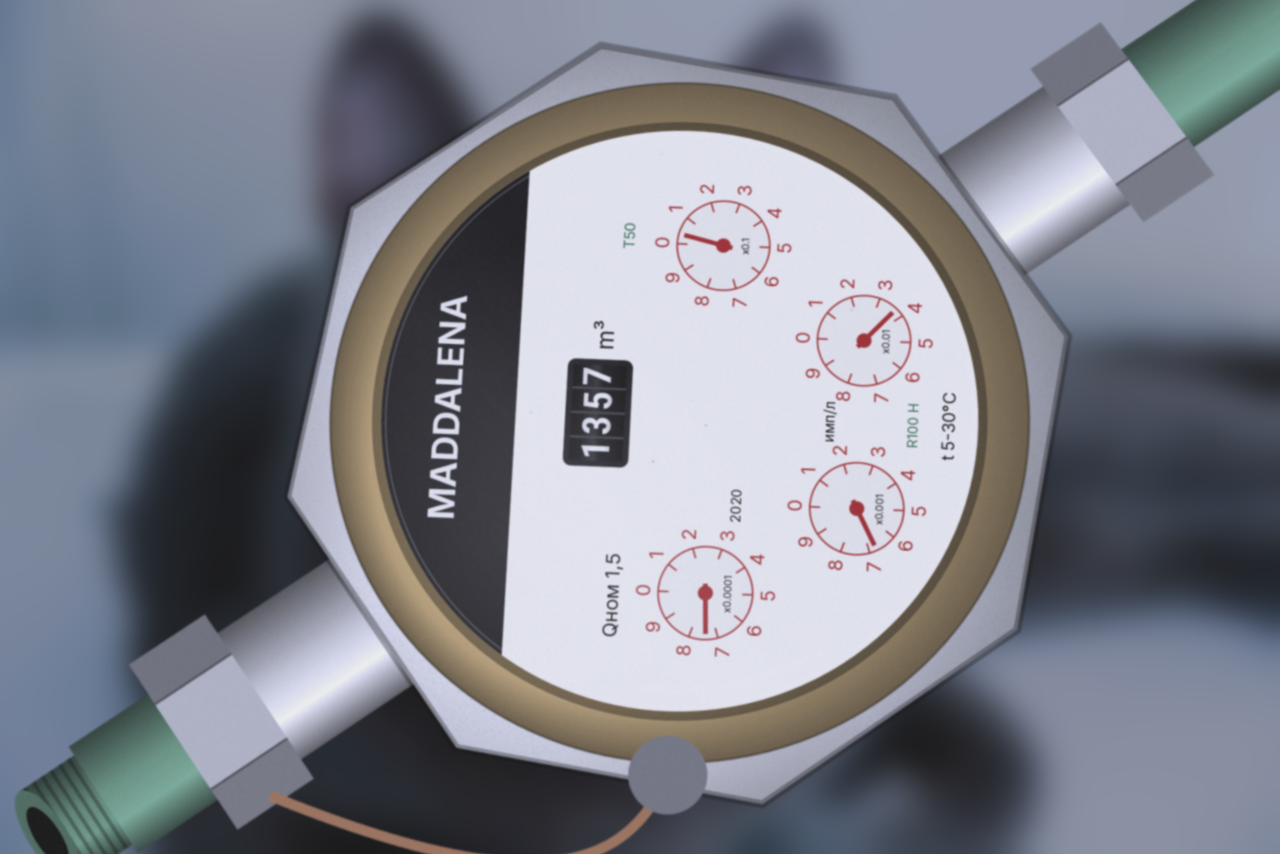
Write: 1357.0367 m³
